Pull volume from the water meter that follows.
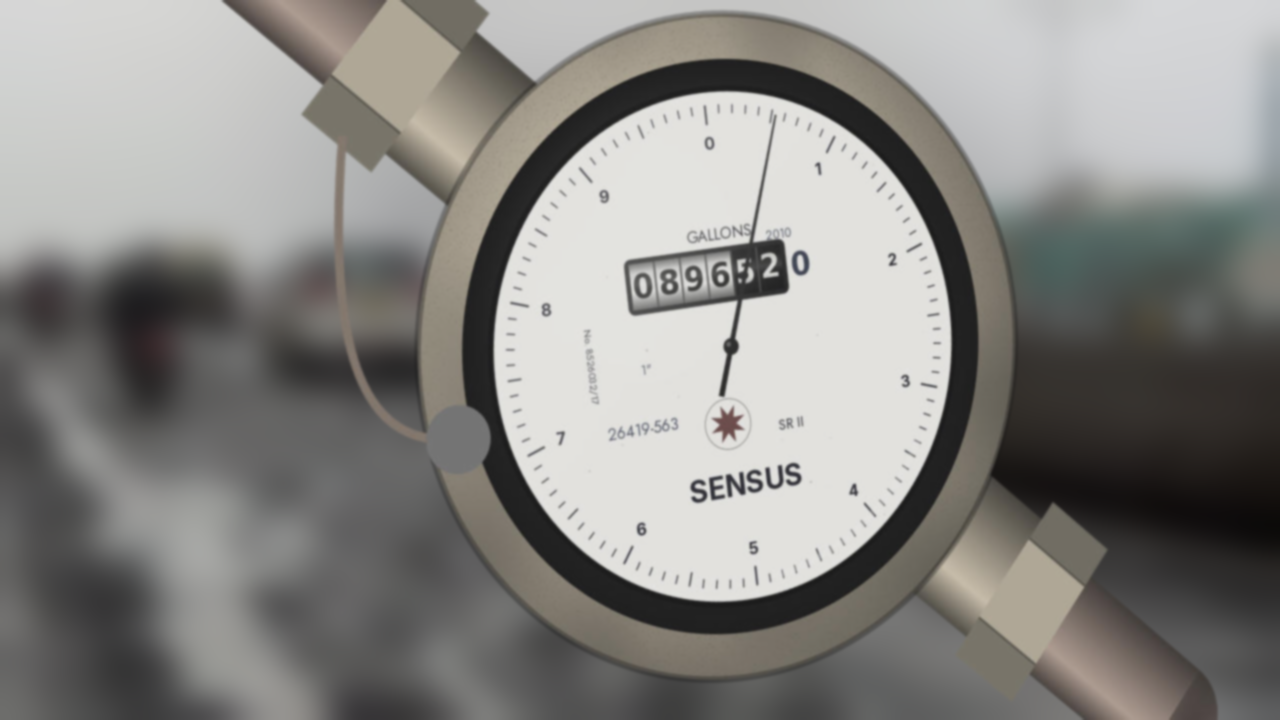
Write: 896520.5 gal
